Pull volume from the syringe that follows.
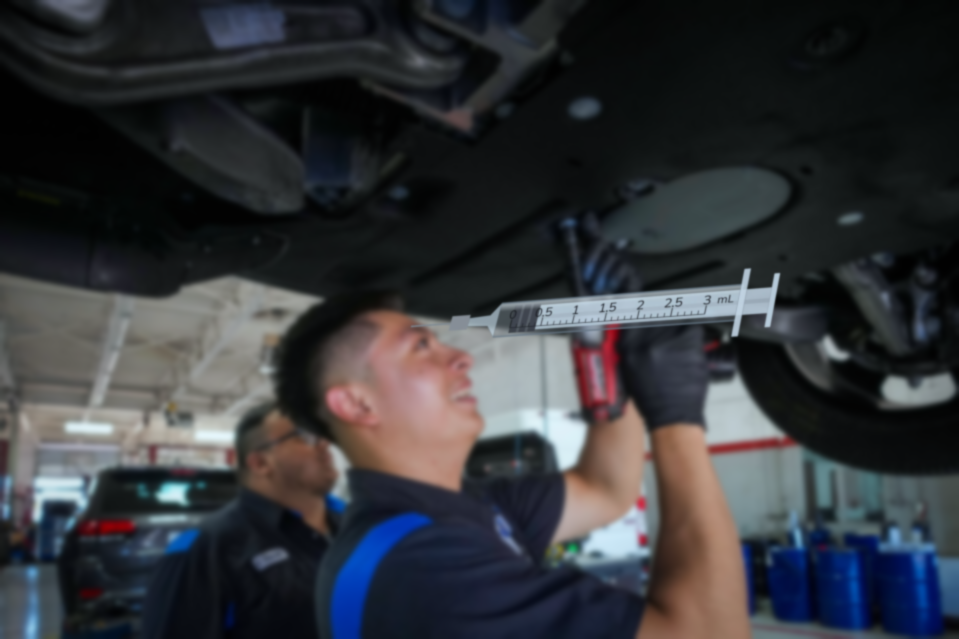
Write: 0 mL
